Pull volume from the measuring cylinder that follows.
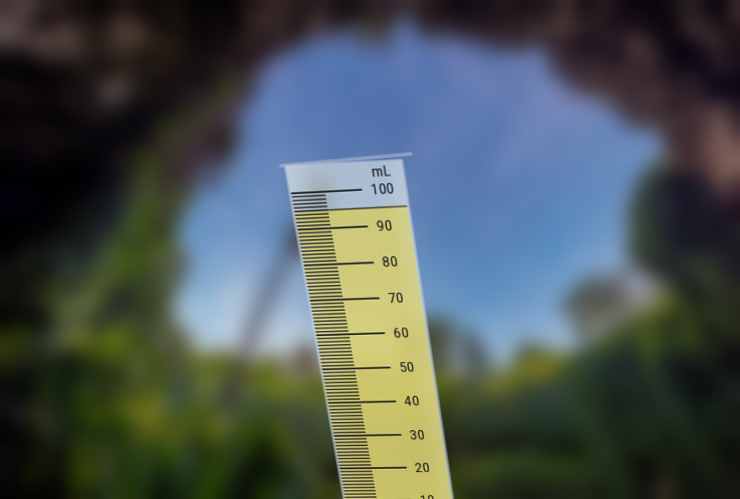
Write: 95 mL
